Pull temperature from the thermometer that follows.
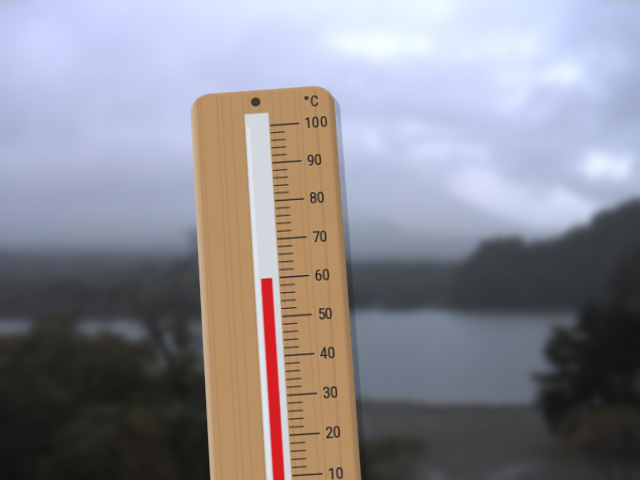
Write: 60 °C
